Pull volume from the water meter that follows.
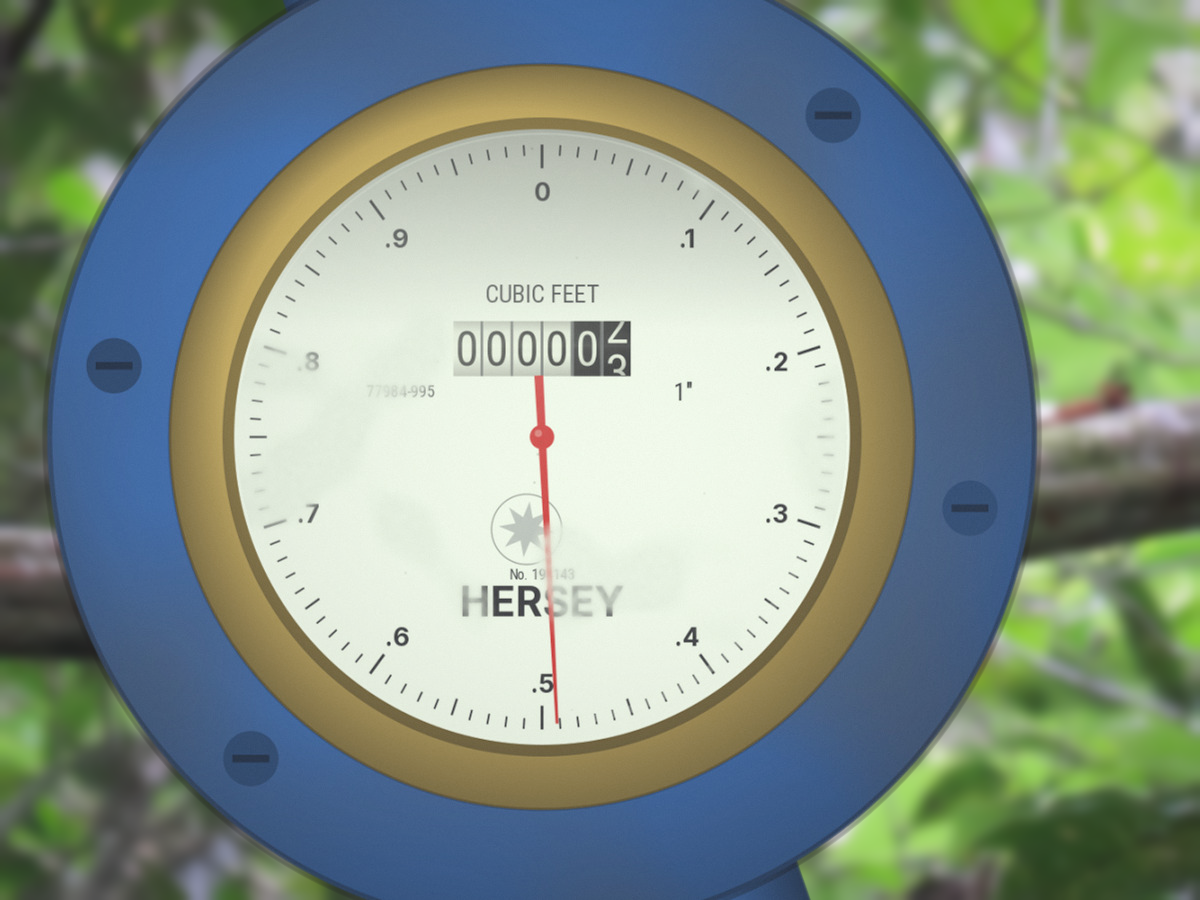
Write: 2.49 ft³
